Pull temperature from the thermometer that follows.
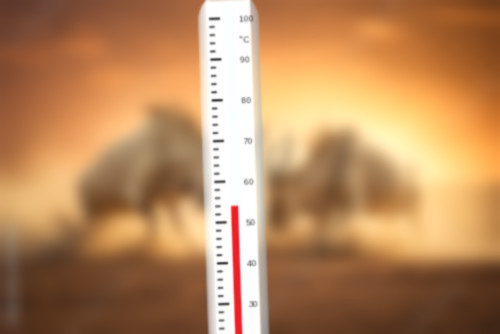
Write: 54 °C
